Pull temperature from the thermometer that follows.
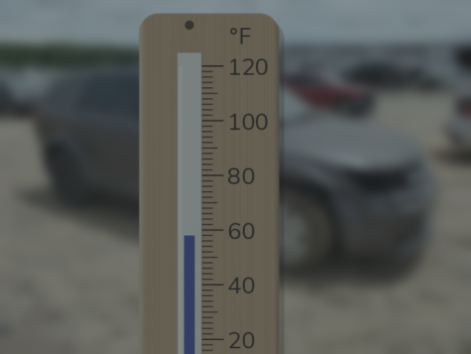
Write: 58 °F
